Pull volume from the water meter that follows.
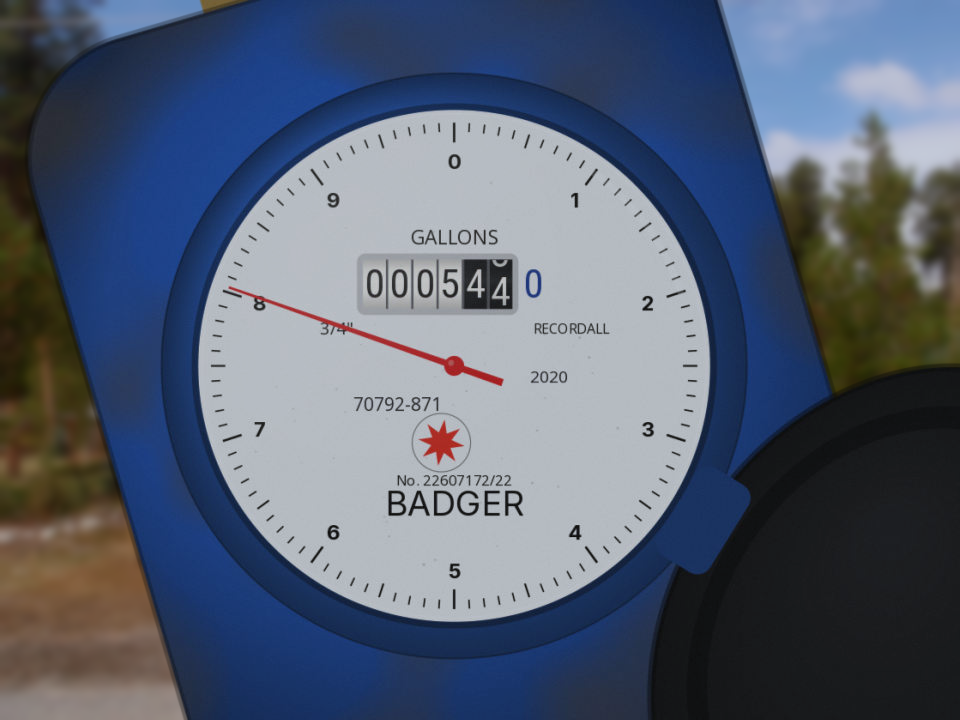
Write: 5438.0 gal
